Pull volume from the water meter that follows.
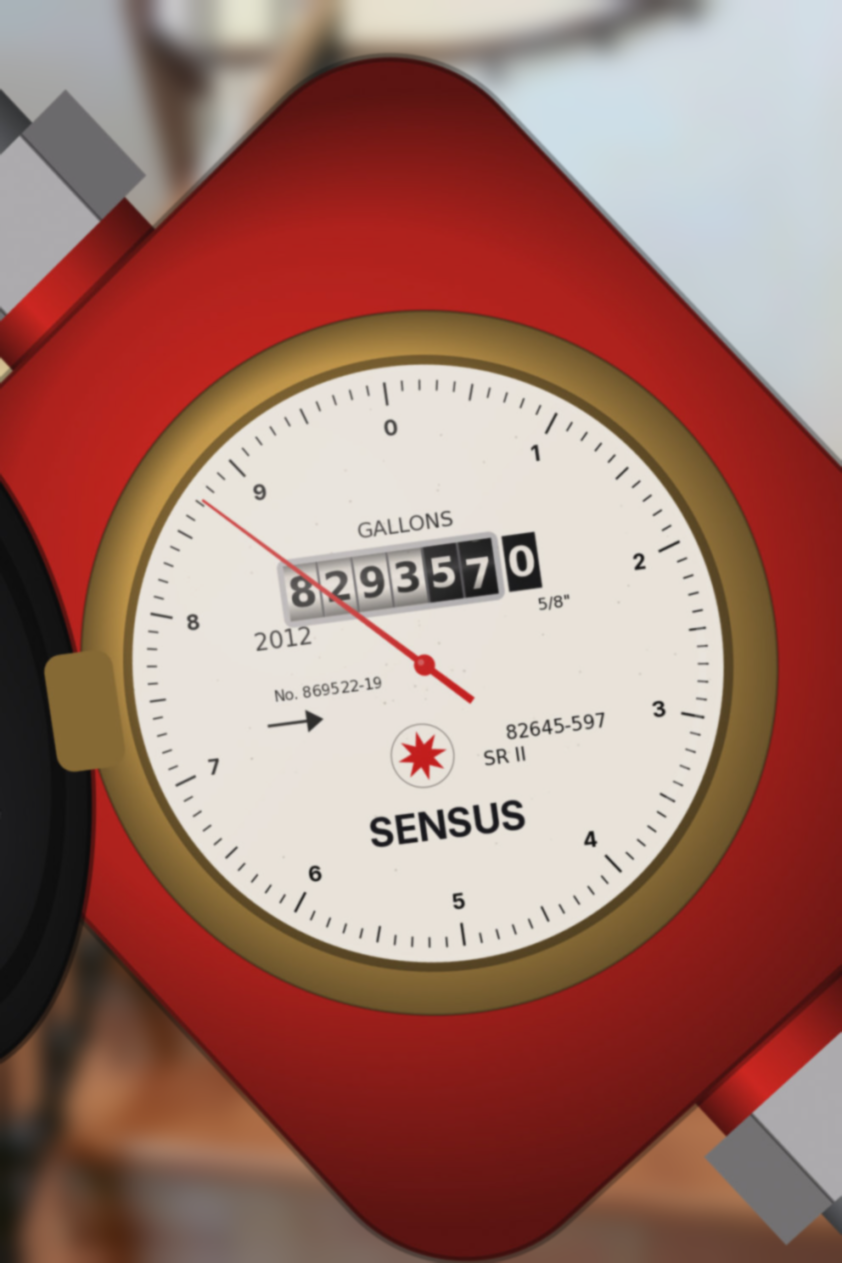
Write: 8293568.7 gal
